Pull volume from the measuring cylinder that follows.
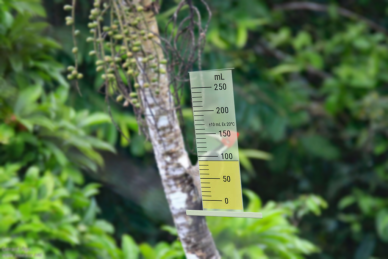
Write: 90 mL
